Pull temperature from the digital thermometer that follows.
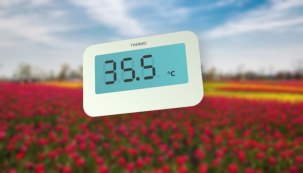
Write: 35.5 °C
